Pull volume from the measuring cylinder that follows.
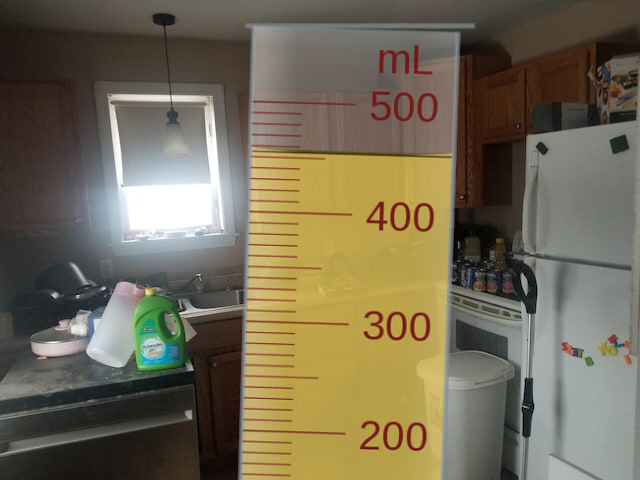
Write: 455 mL
